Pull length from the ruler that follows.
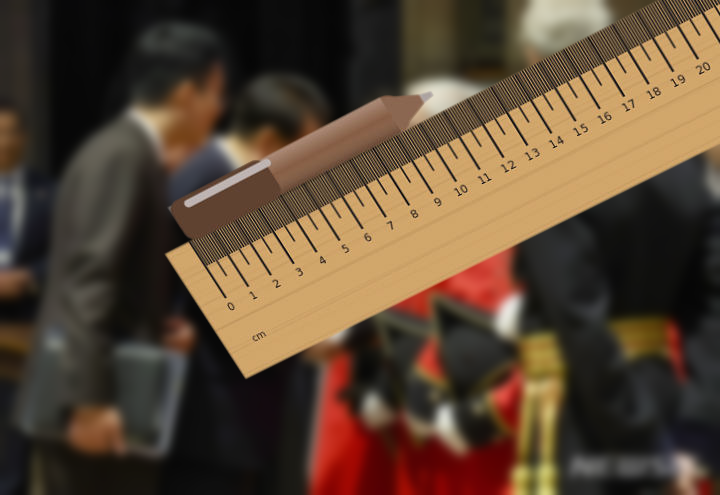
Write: 11 cm
